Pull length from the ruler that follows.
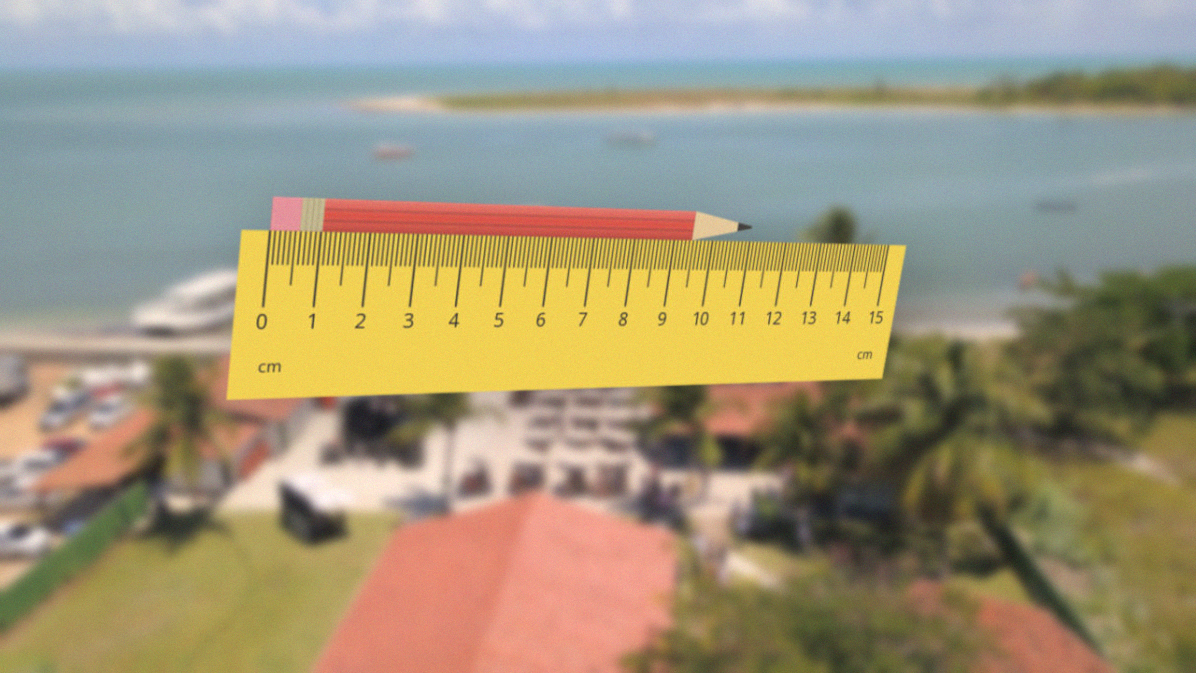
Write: 11 cm
